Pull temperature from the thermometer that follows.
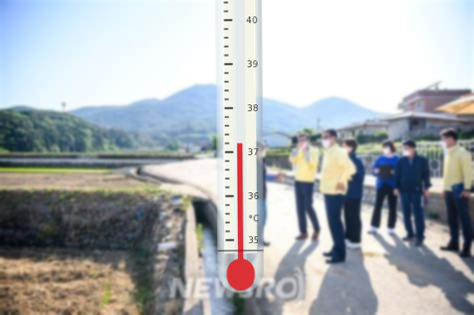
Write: 37.2 °C
